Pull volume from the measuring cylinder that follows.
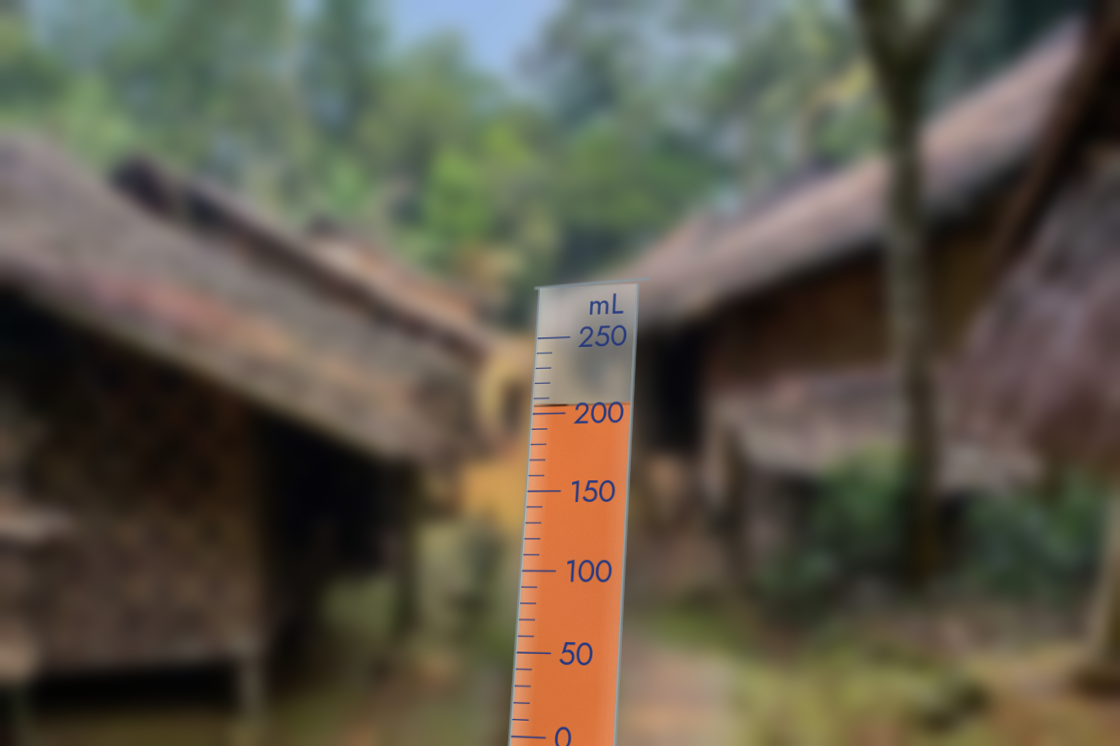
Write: 205 mL
